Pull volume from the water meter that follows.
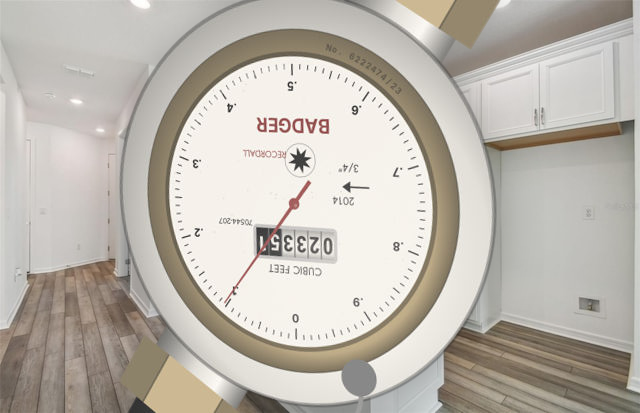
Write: 23351.10 ft³
